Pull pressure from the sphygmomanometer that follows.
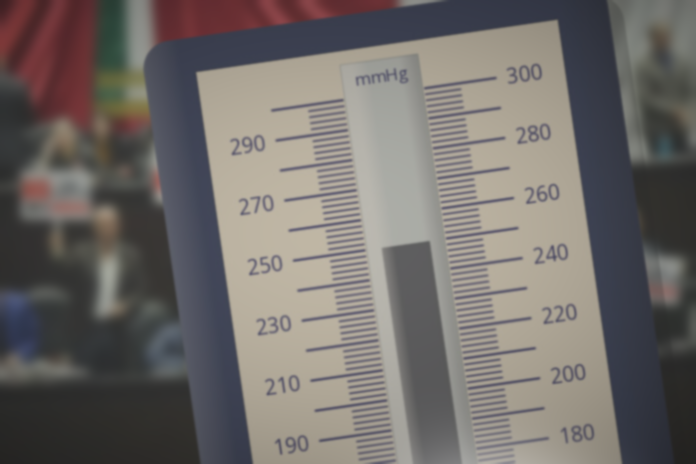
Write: 250 mmHg
